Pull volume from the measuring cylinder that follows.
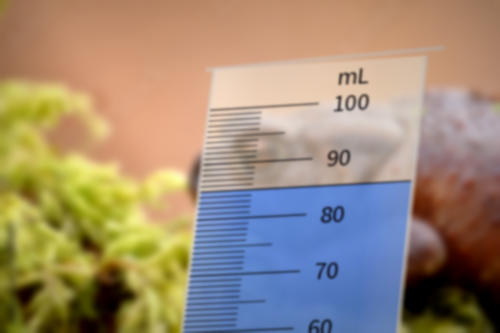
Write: 85 mL
